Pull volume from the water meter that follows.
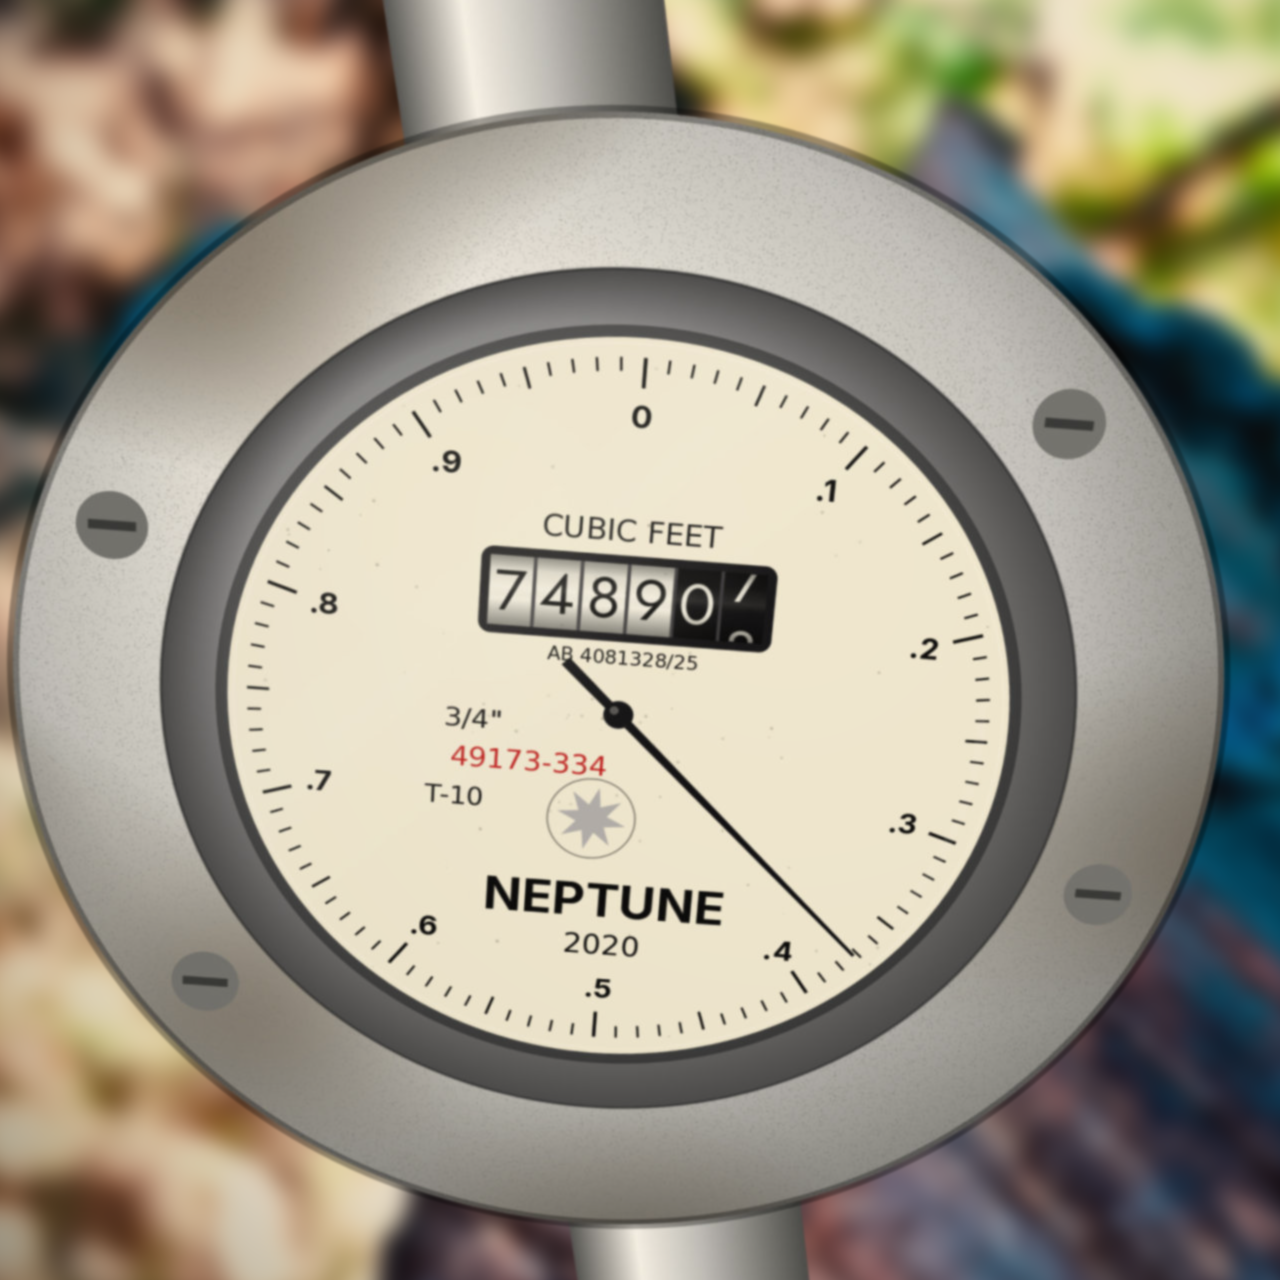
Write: 748907.37 ft³
